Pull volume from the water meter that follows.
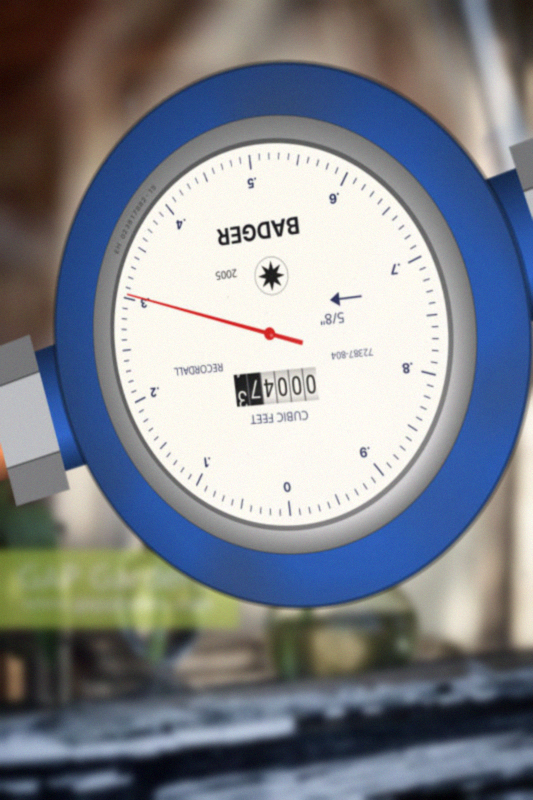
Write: 473.30 ft³
